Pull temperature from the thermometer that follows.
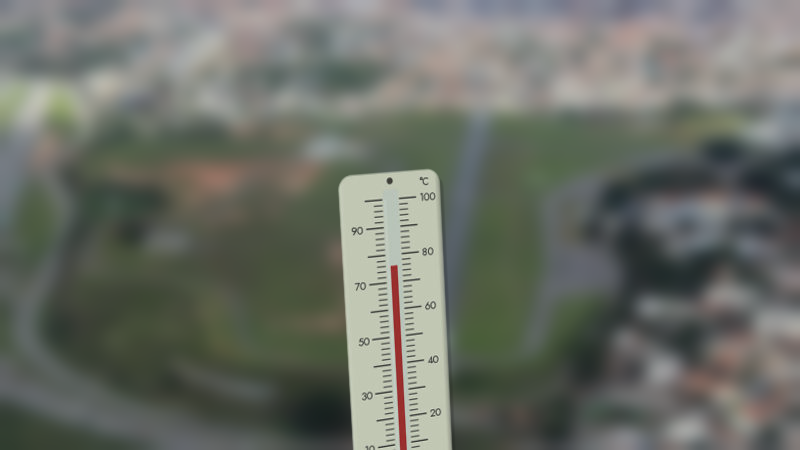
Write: 76 °C
